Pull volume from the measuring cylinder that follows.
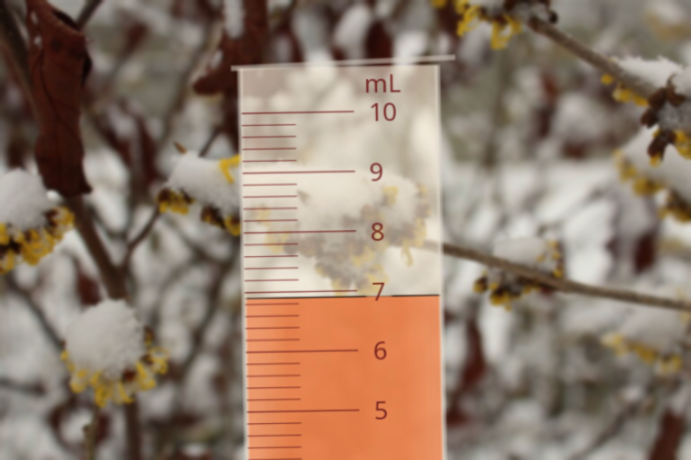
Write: 6.9 mL
